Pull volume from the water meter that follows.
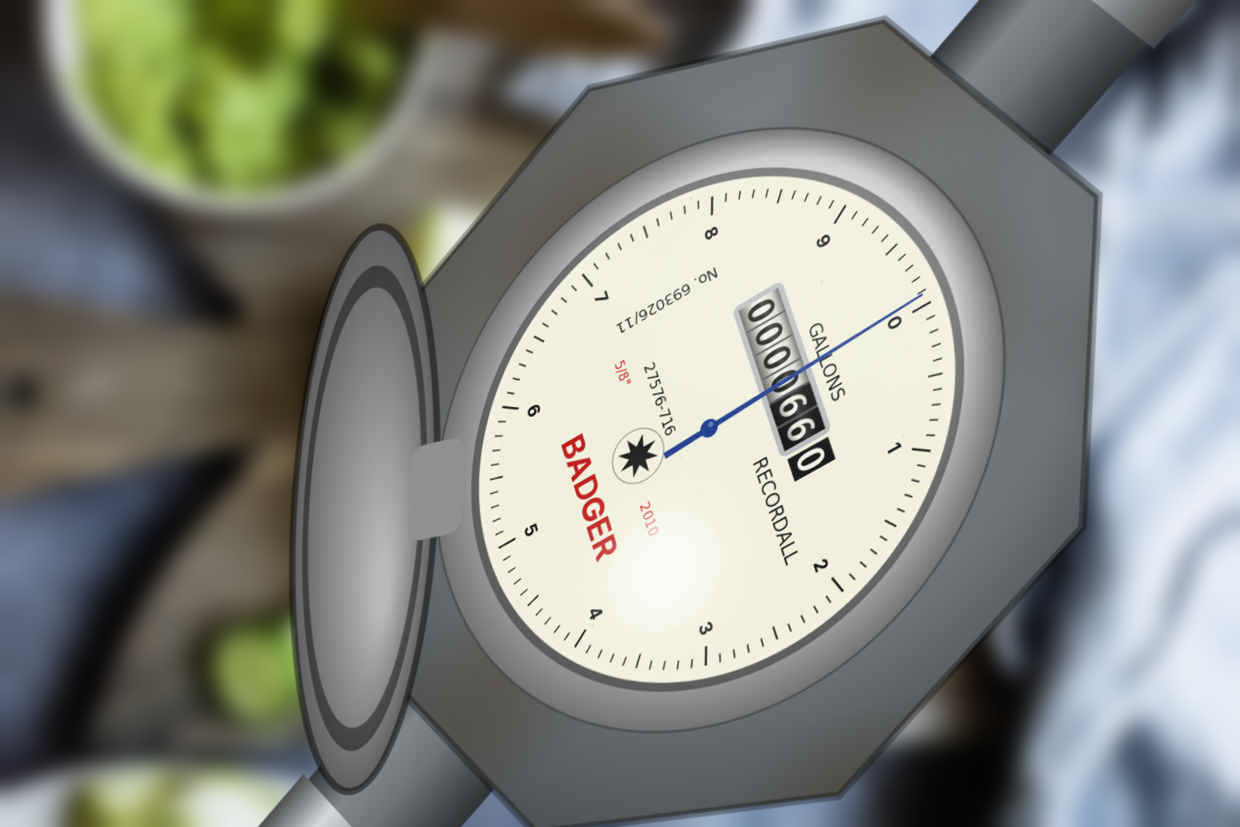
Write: 659.9 gal
